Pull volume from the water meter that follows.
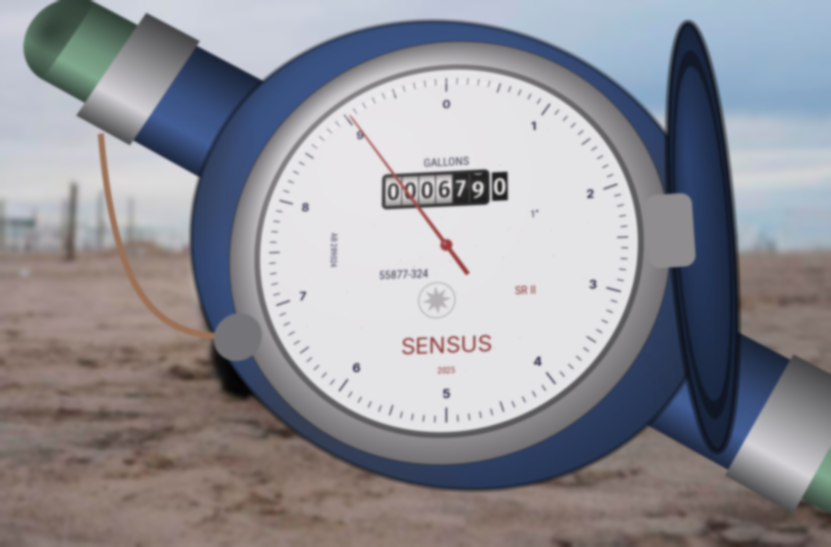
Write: 6789.0 gal
